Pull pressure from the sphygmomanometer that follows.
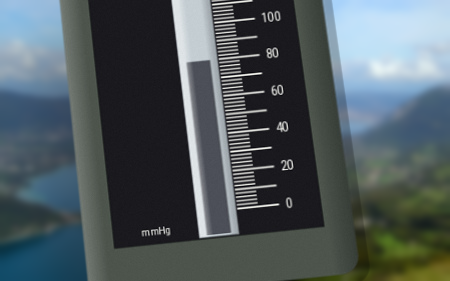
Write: 80 mmHg
